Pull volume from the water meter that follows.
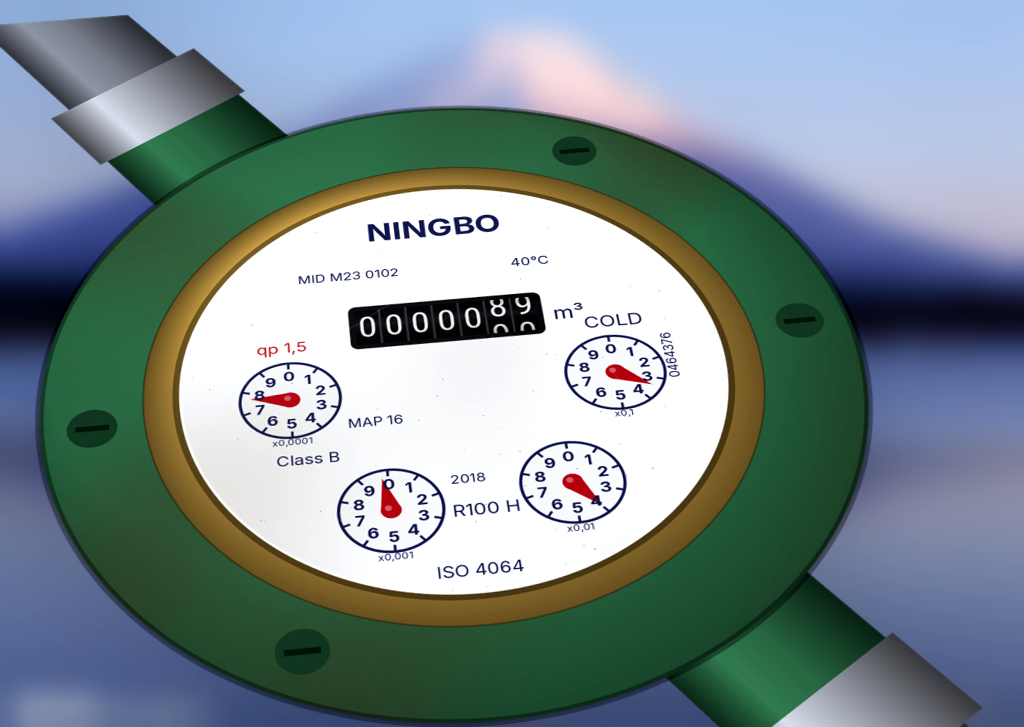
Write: 89.3397 m³
